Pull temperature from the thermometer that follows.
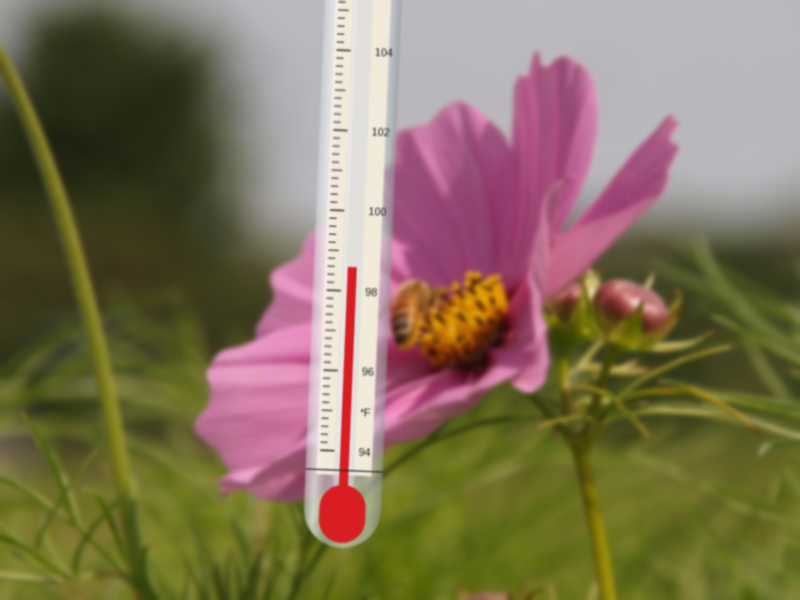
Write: 98.6 °F
